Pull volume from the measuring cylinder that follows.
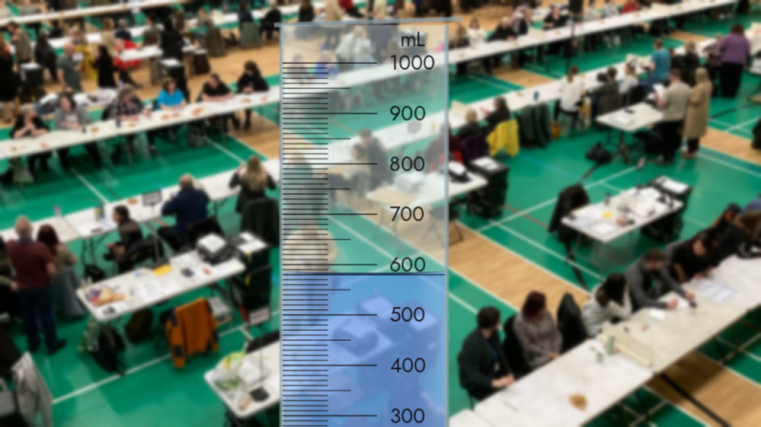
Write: 580 mL
